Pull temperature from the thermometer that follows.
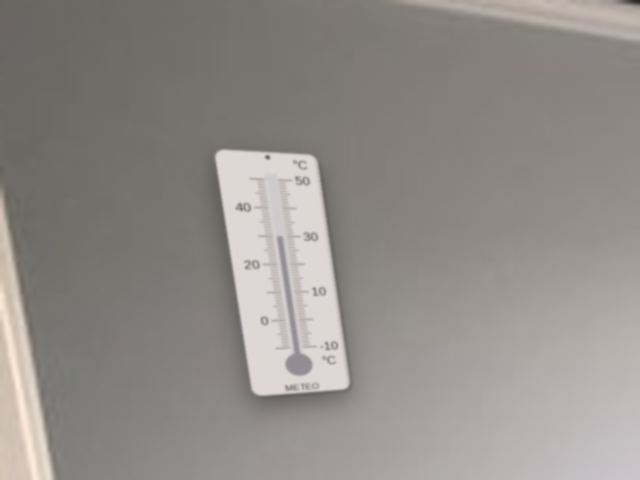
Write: 30 °C
